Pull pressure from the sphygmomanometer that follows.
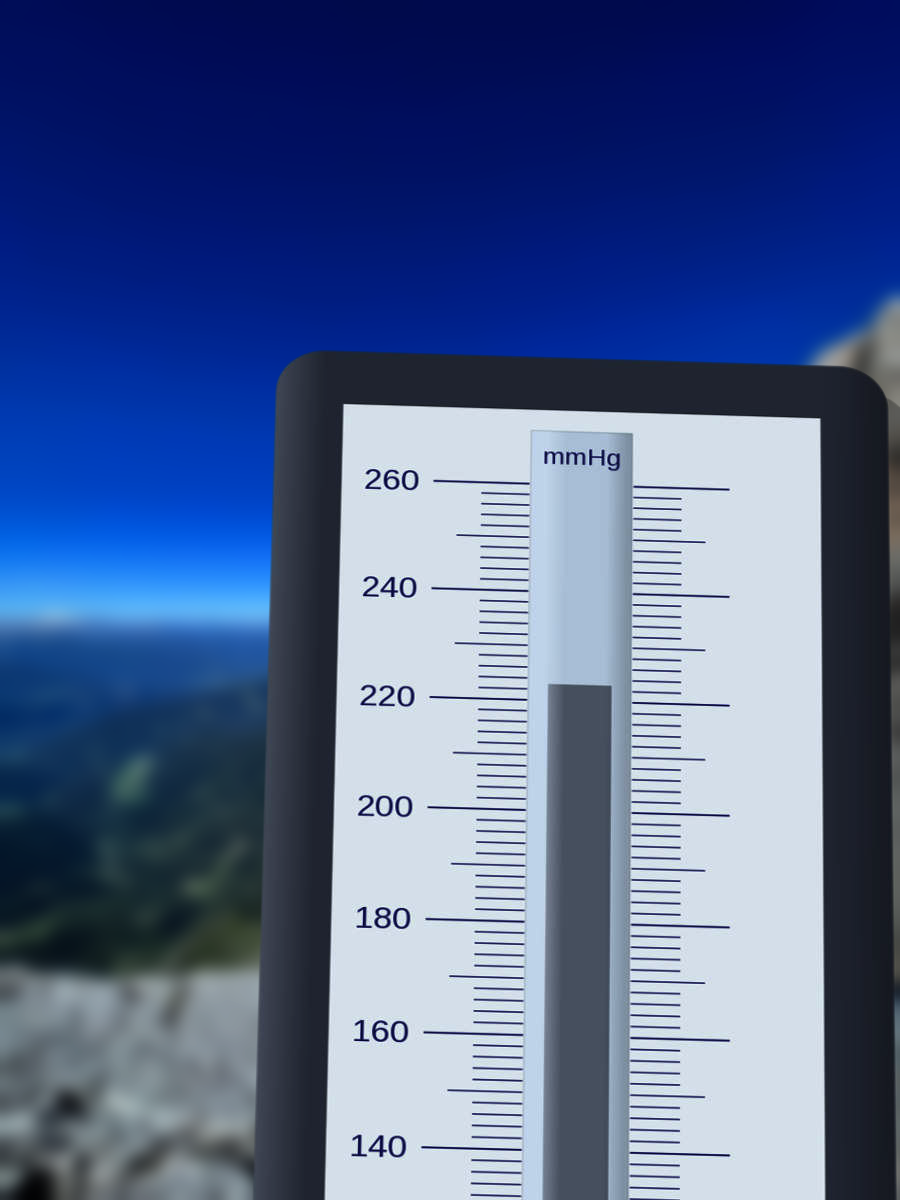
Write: 223 mmHg
